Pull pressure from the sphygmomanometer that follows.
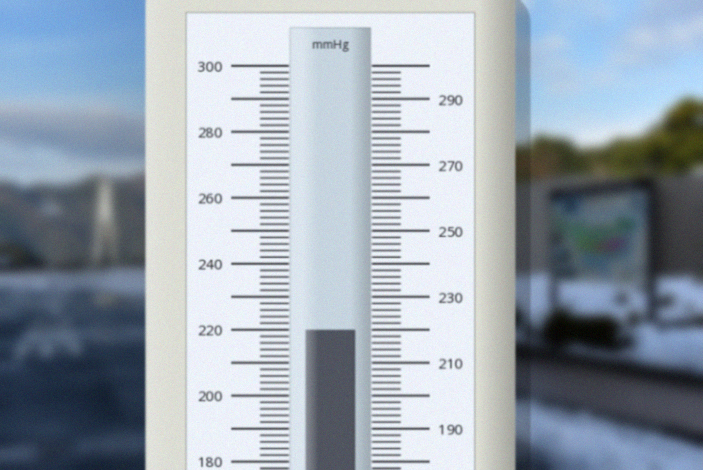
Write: 220 mmHg
